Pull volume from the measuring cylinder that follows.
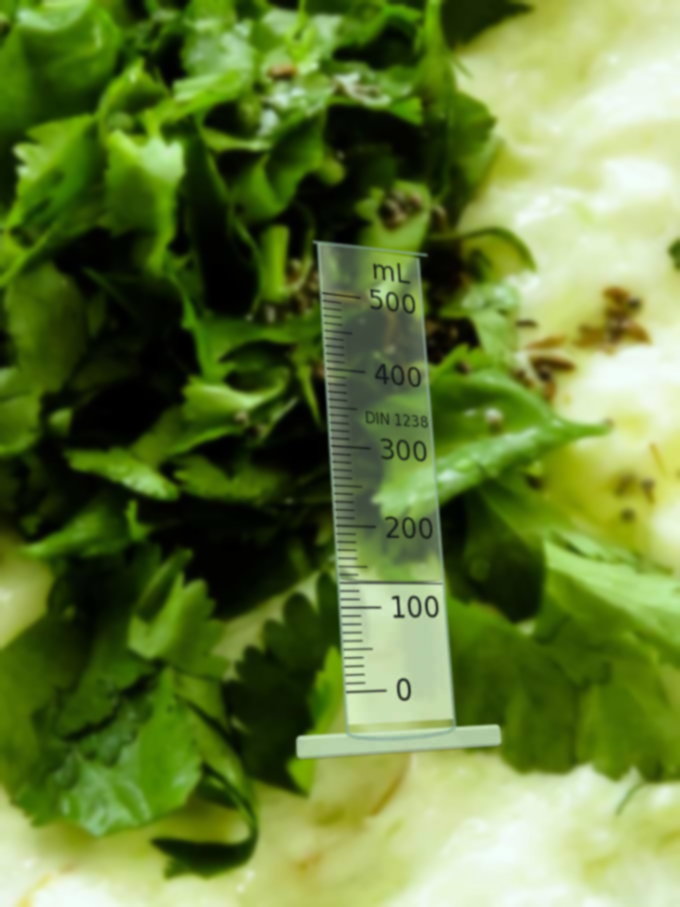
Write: 130 mL
